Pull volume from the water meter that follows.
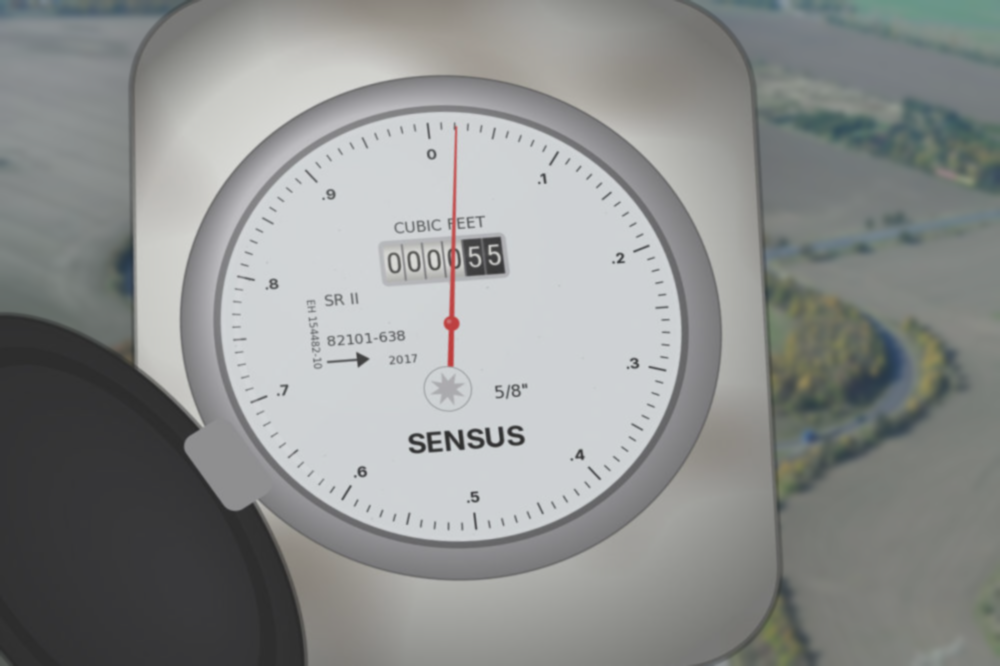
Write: 55.02 ft³
